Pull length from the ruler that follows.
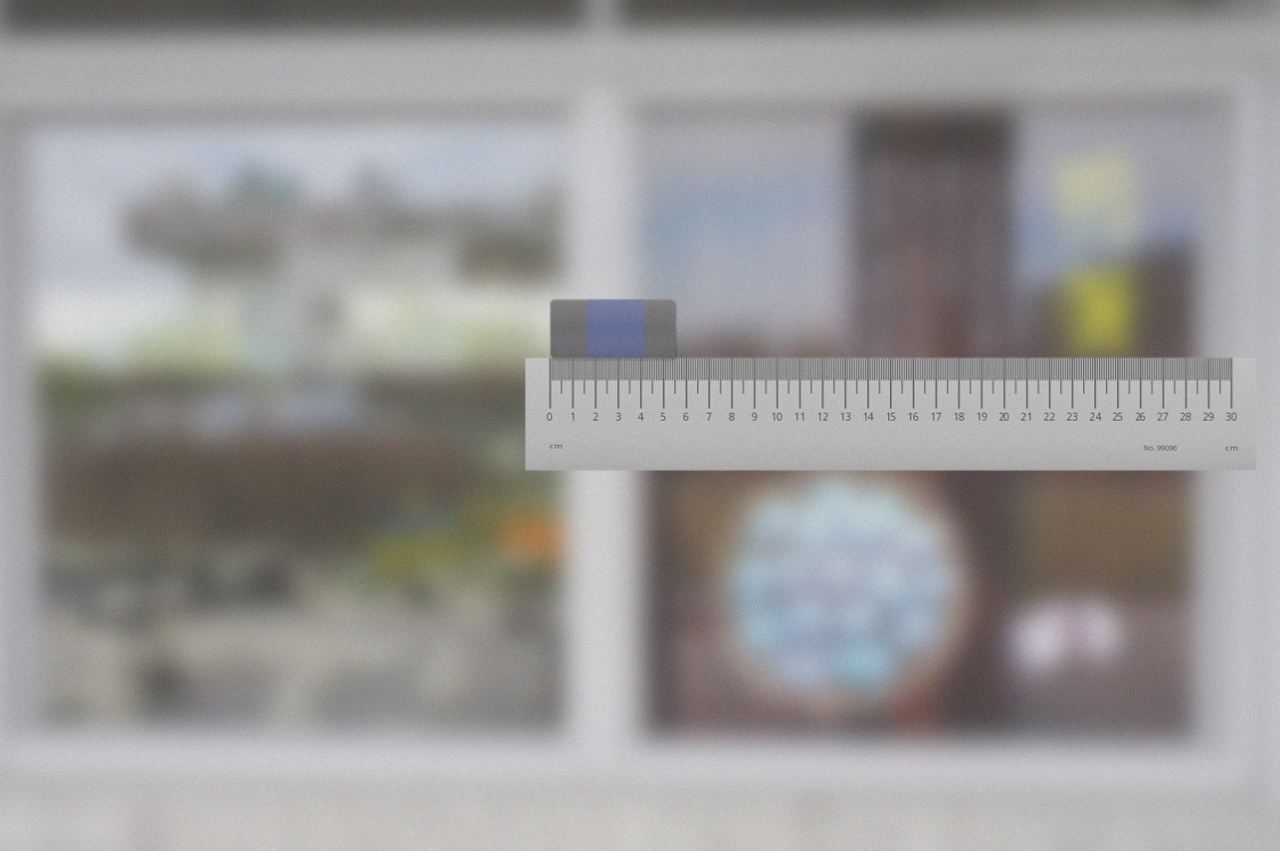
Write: 5.5 cm
